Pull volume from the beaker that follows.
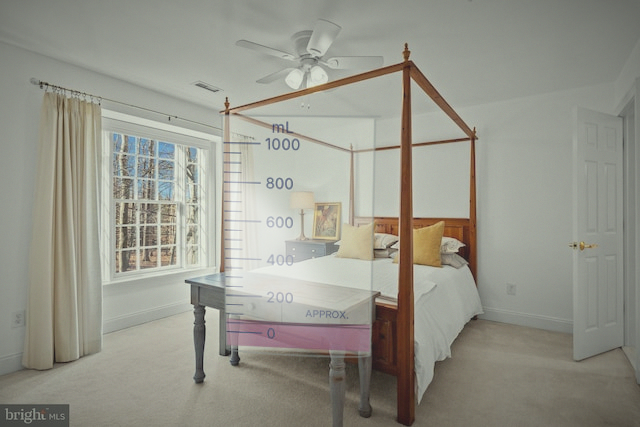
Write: 50 mL
